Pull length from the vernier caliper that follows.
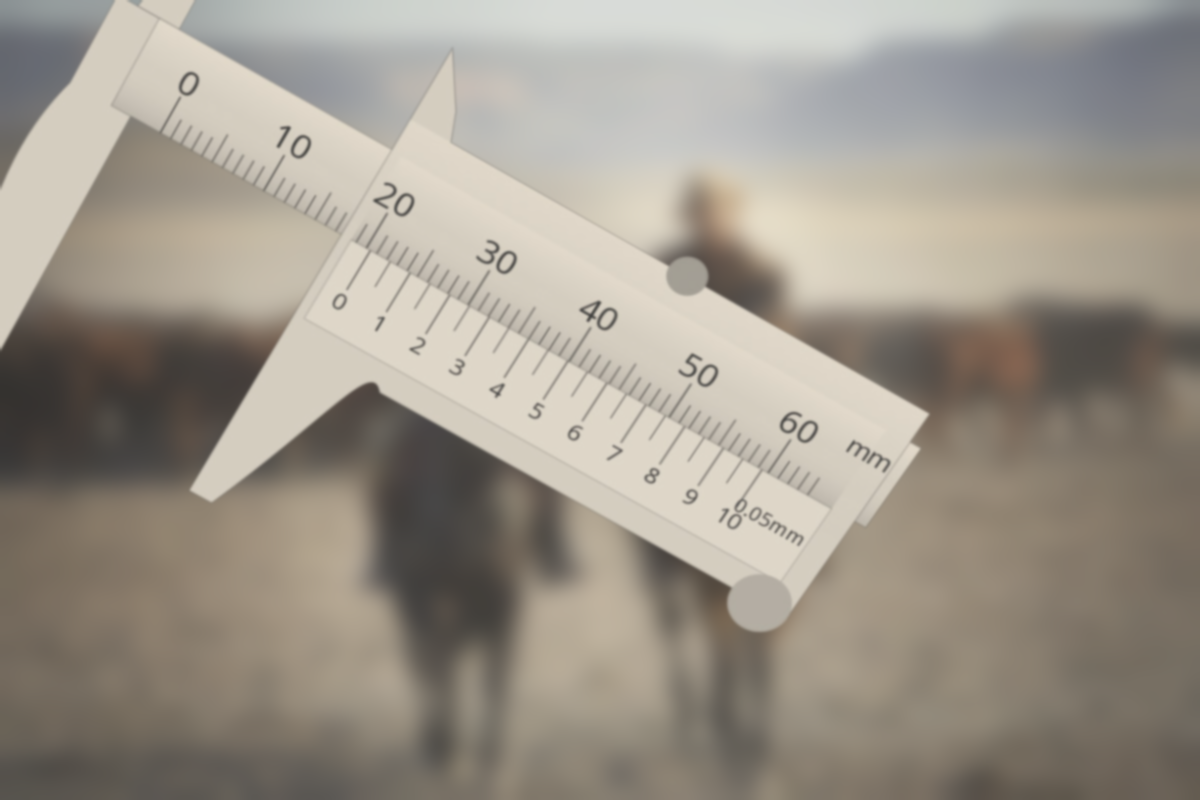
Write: 20.4 mm
